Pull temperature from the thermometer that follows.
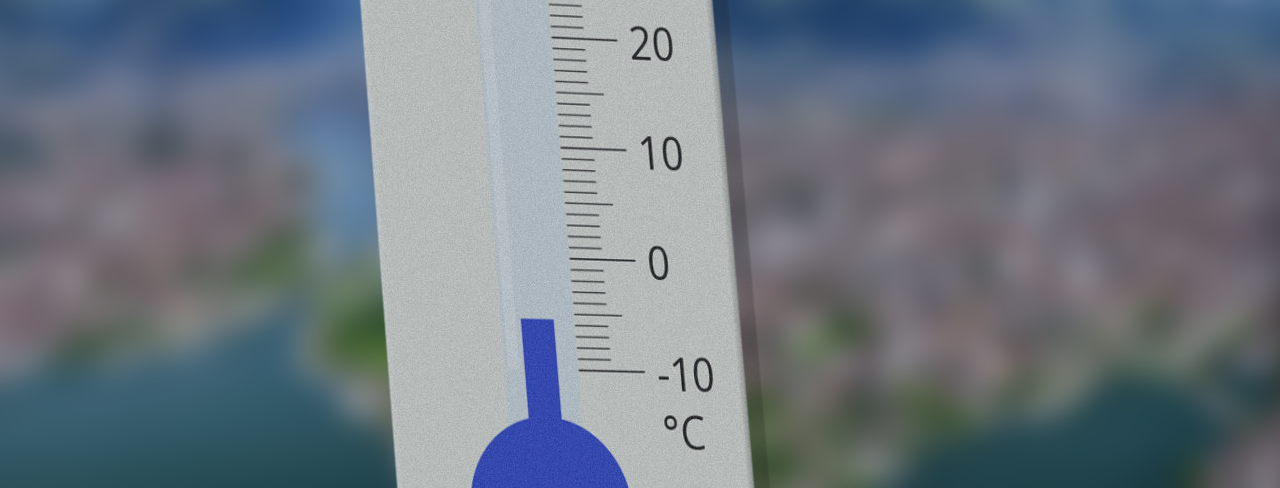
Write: -5.5 °C
